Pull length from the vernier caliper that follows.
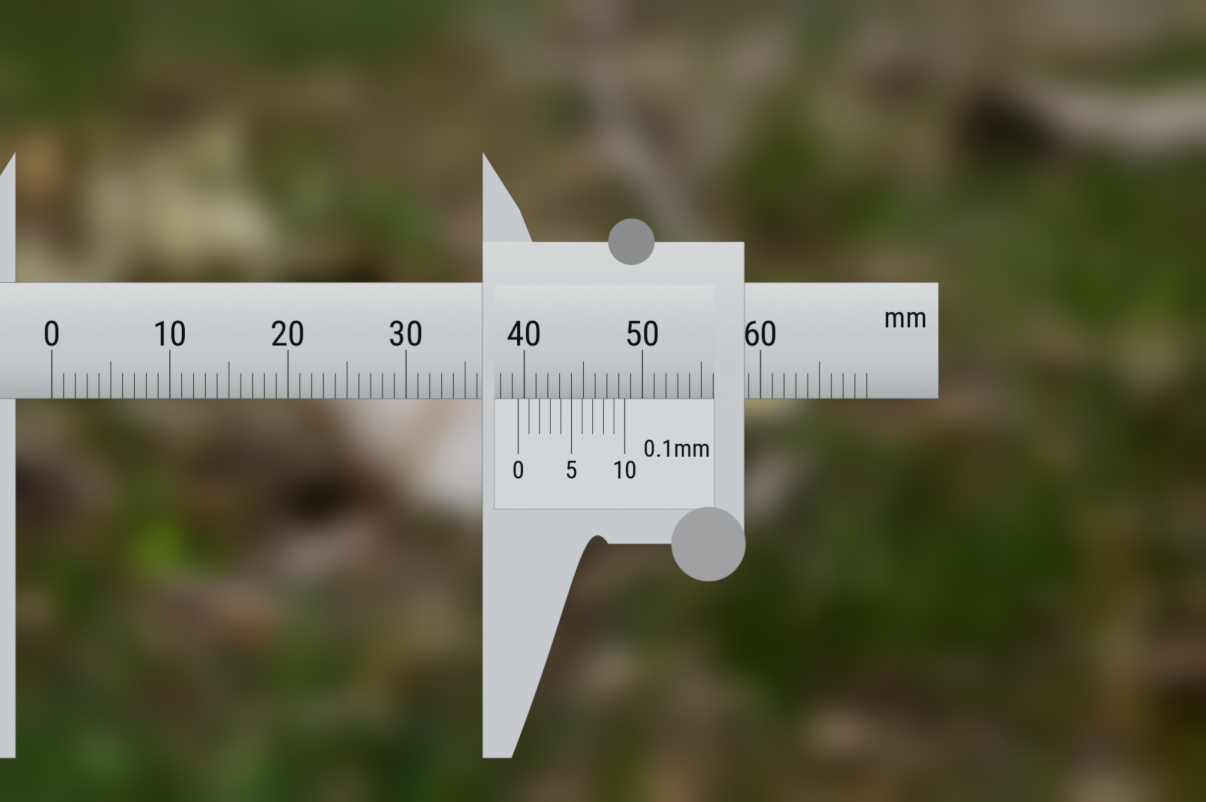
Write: 39.5 mm
